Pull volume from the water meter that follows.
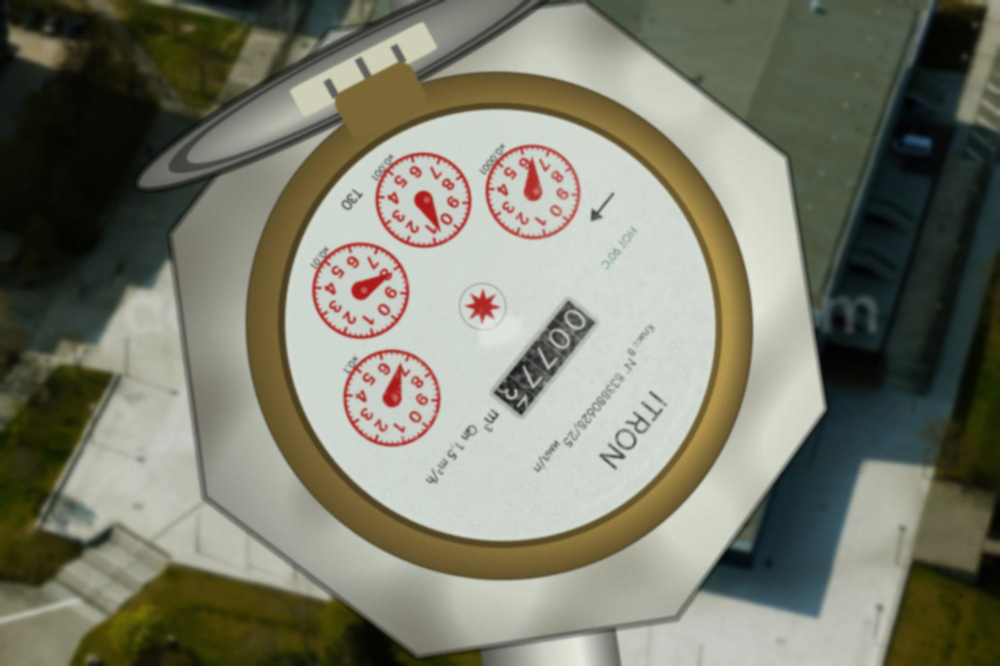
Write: 772.6806 m³
